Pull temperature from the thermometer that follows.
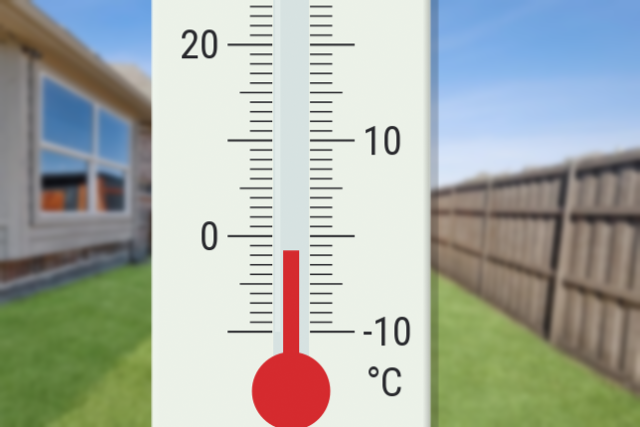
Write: -1.5 °C
